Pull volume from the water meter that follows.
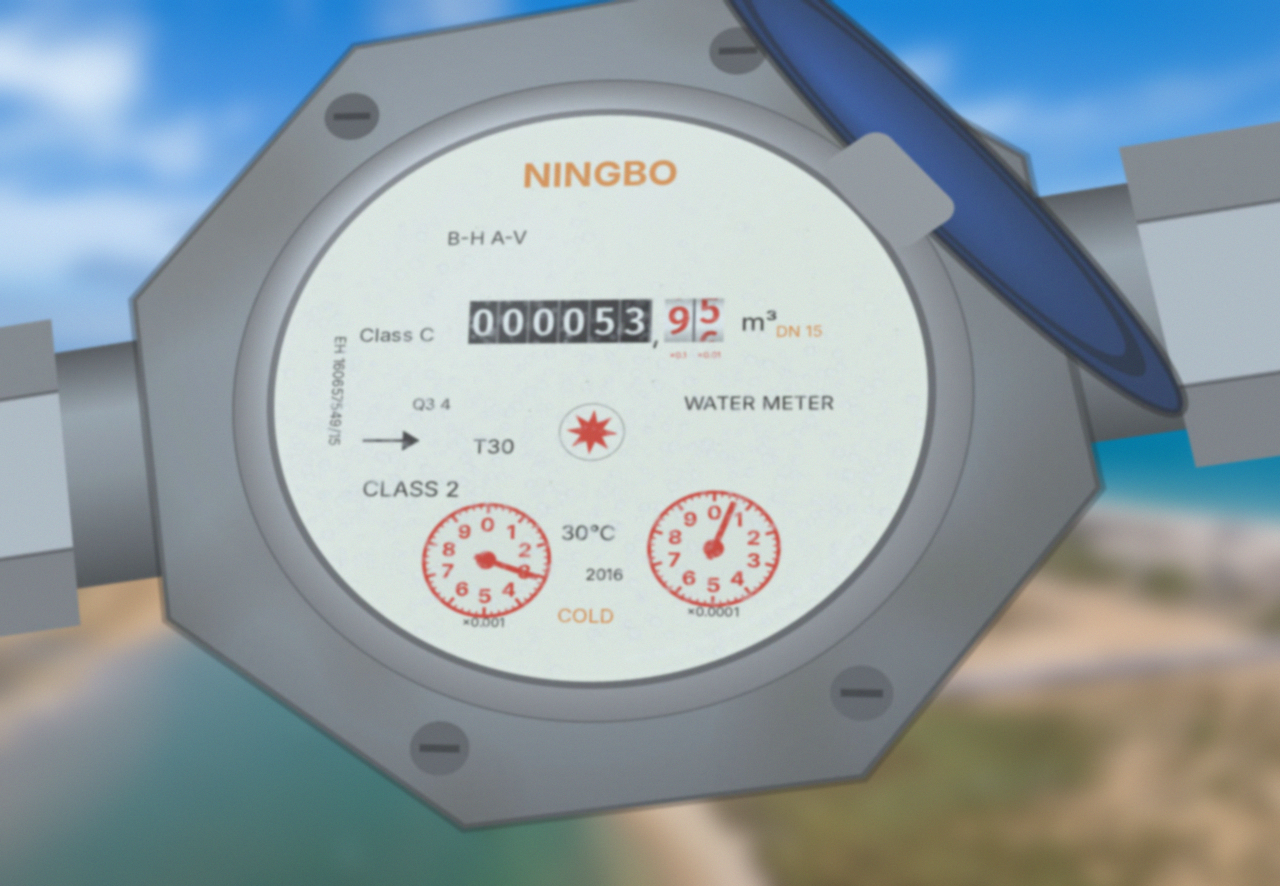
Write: 53.9530 m³
